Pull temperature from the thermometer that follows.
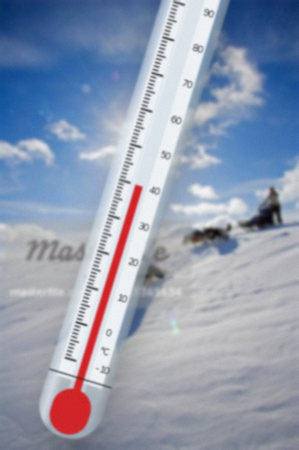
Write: 40 °C
